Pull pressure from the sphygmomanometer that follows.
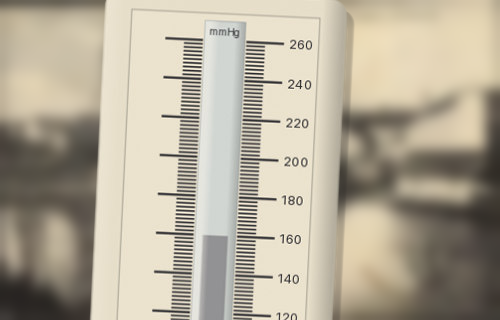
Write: 160 mmHg
